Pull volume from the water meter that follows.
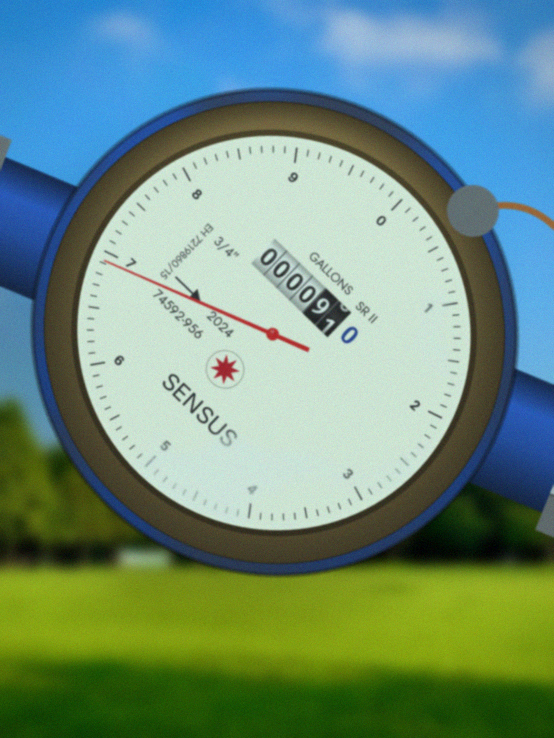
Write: 906.9 gal
